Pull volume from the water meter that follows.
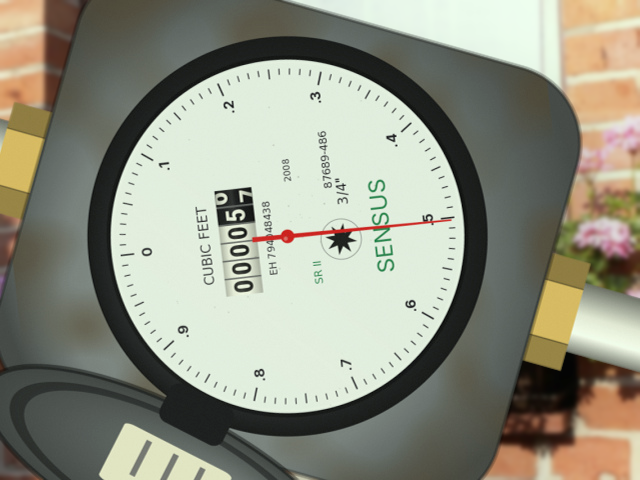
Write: 56.50 ft³
